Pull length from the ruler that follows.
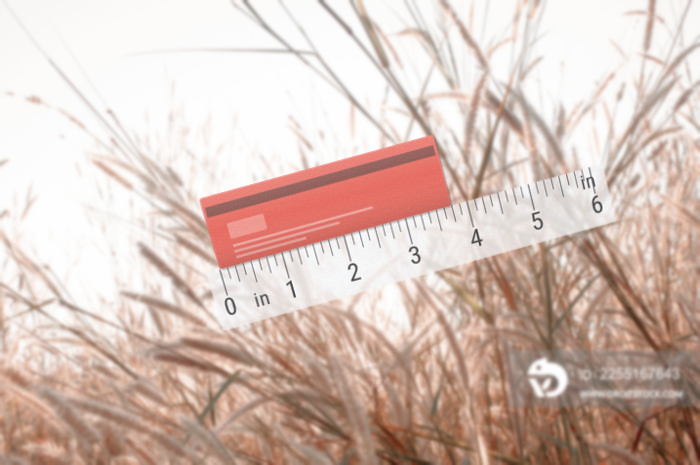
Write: 3.75 in
